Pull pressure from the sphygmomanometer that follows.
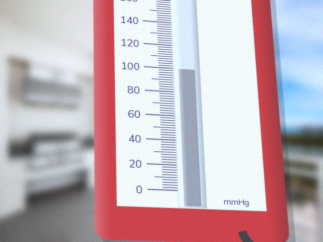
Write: 100 mmHg
